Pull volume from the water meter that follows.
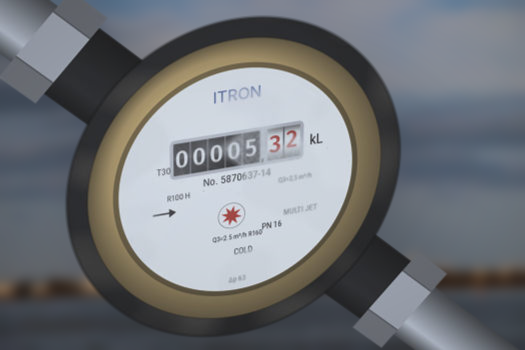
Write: 5.32 kL
